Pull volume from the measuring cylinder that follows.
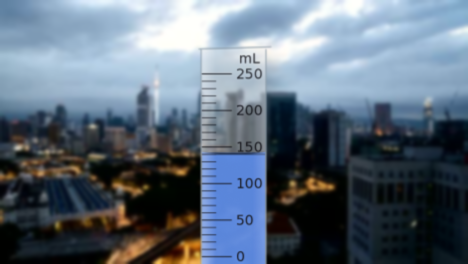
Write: 140 mL
